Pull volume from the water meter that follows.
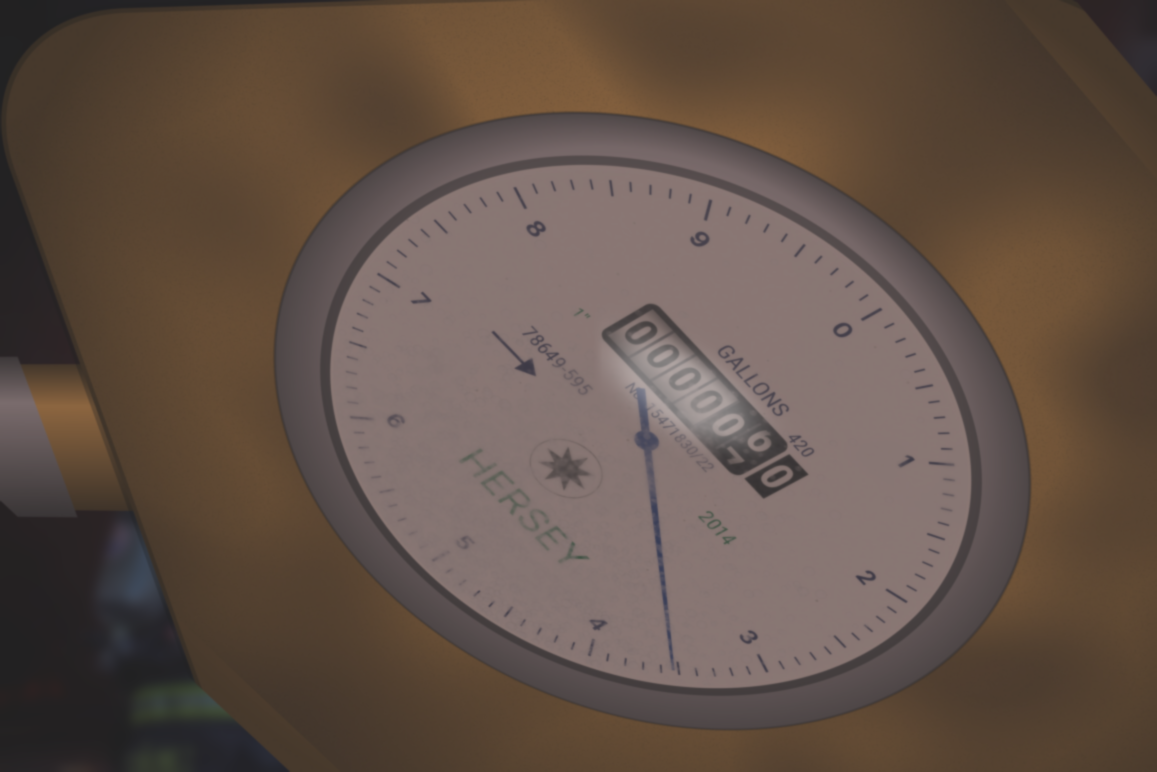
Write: 63.5 gal
